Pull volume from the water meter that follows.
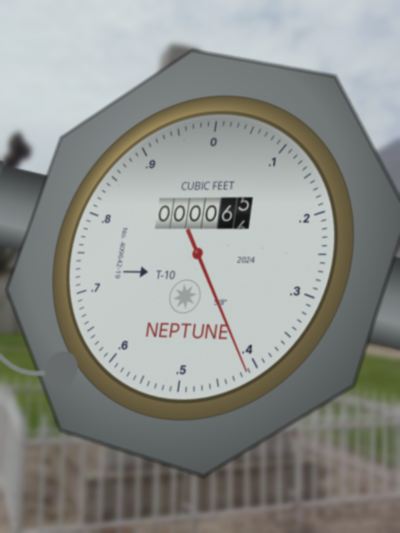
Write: 65.41 ft³
